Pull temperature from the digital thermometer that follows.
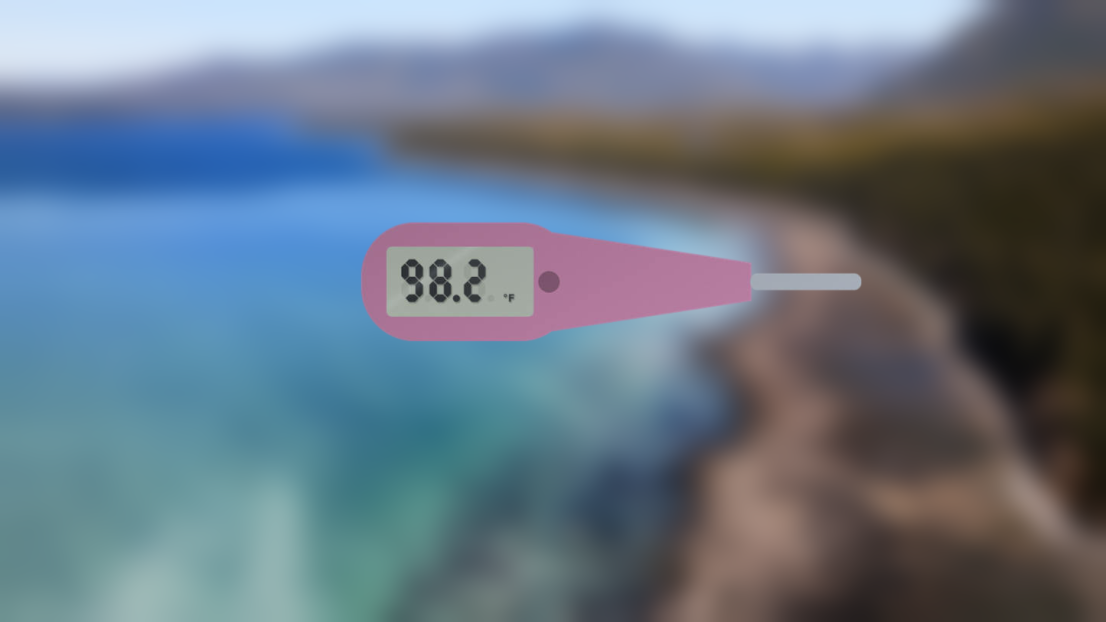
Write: 98.2 °F
